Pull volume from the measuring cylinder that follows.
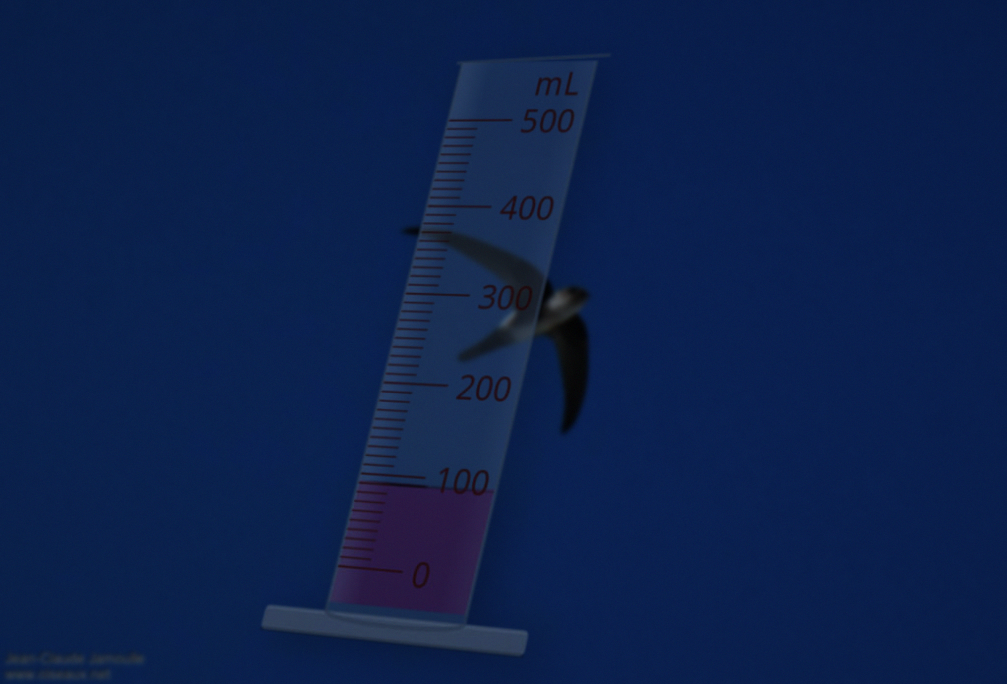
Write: 90 mL
